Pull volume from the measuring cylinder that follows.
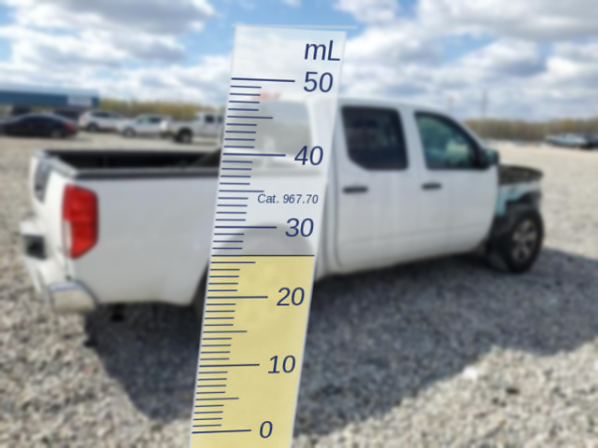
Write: 26 mL
